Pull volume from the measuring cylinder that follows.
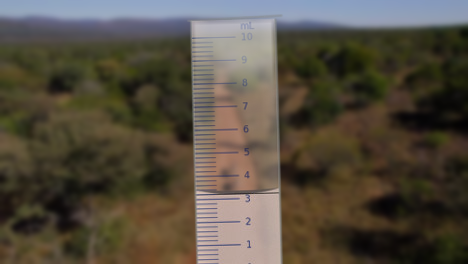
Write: 3.2 mL
